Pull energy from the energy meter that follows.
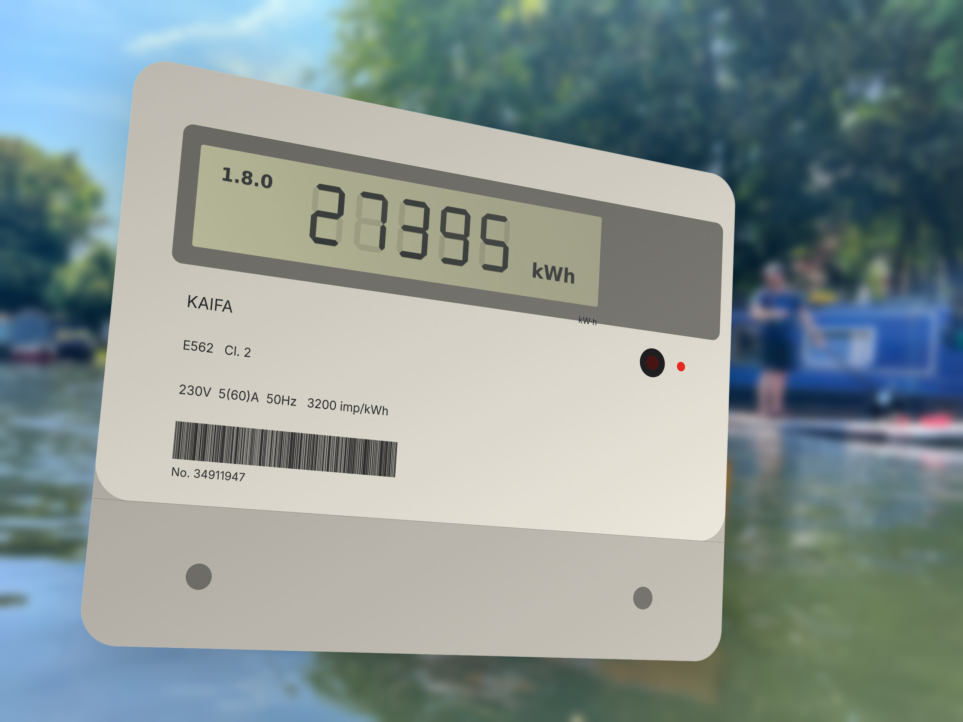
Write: 27395 kWh
